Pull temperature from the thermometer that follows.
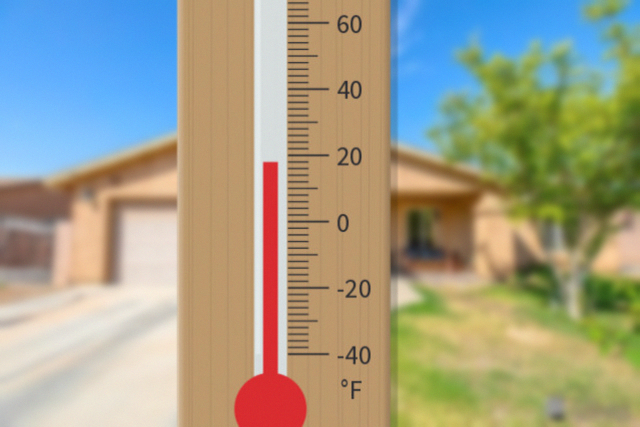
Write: 18 °F
